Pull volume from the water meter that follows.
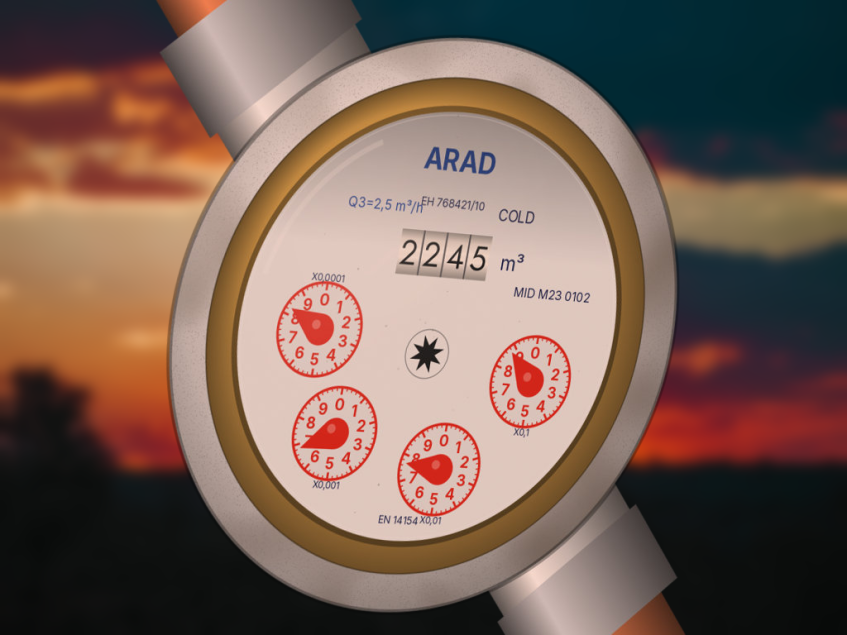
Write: 2245.8768 m³
